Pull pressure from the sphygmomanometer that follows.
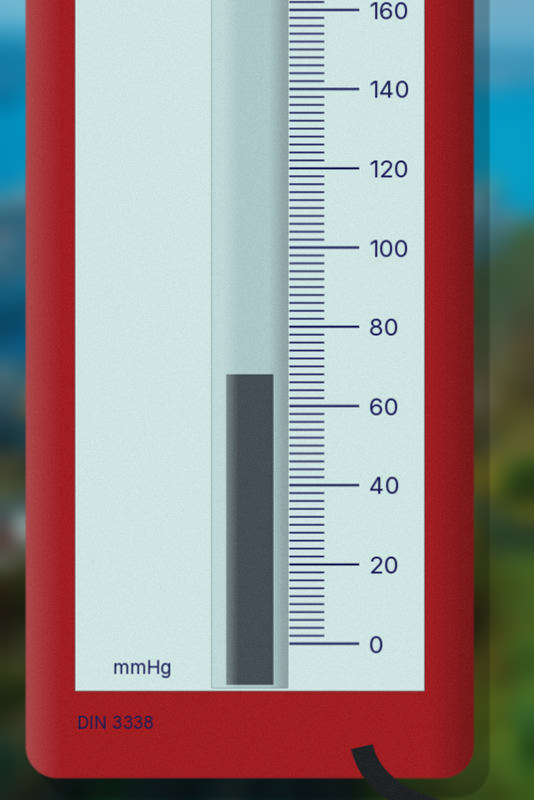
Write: 68 mmHg
